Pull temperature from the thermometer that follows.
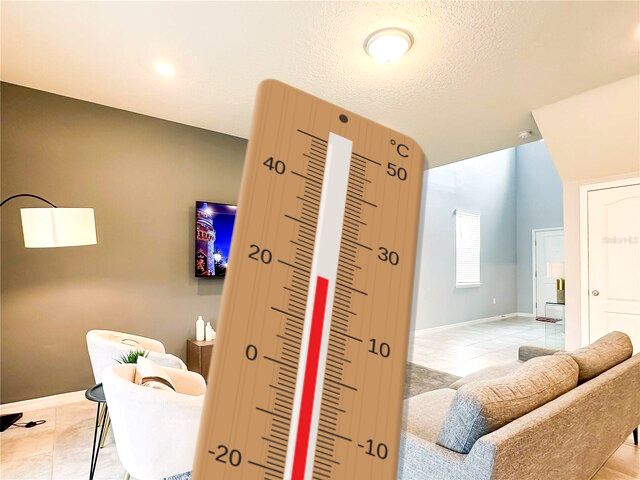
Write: 20 °C
